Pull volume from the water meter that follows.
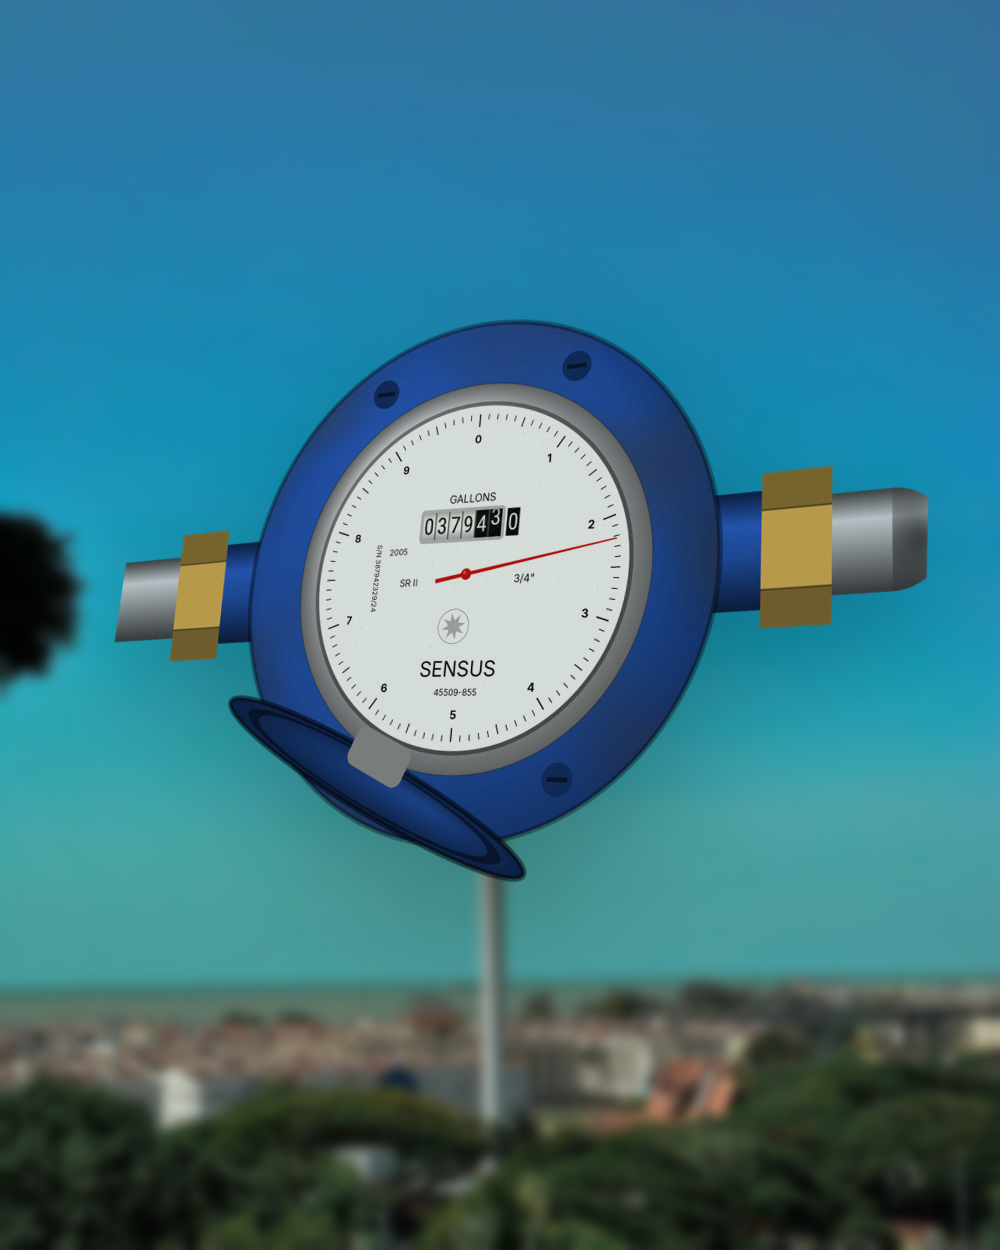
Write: 379432.2 gal
